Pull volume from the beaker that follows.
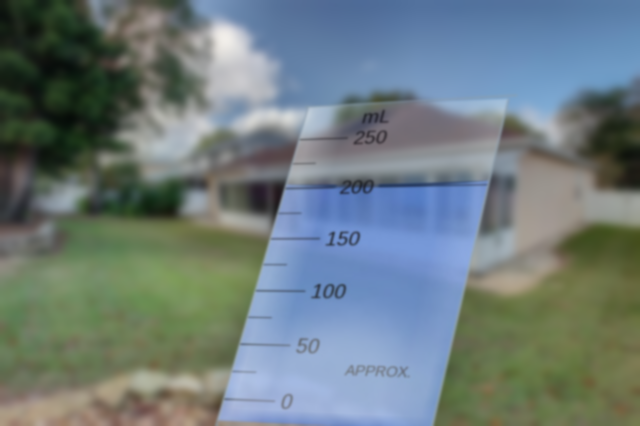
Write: 200 mL
